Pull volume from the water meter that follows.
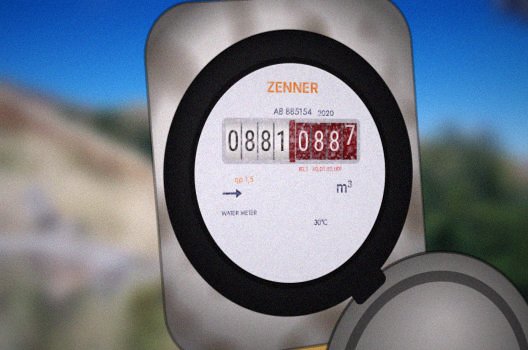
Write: 881.0887 m³
